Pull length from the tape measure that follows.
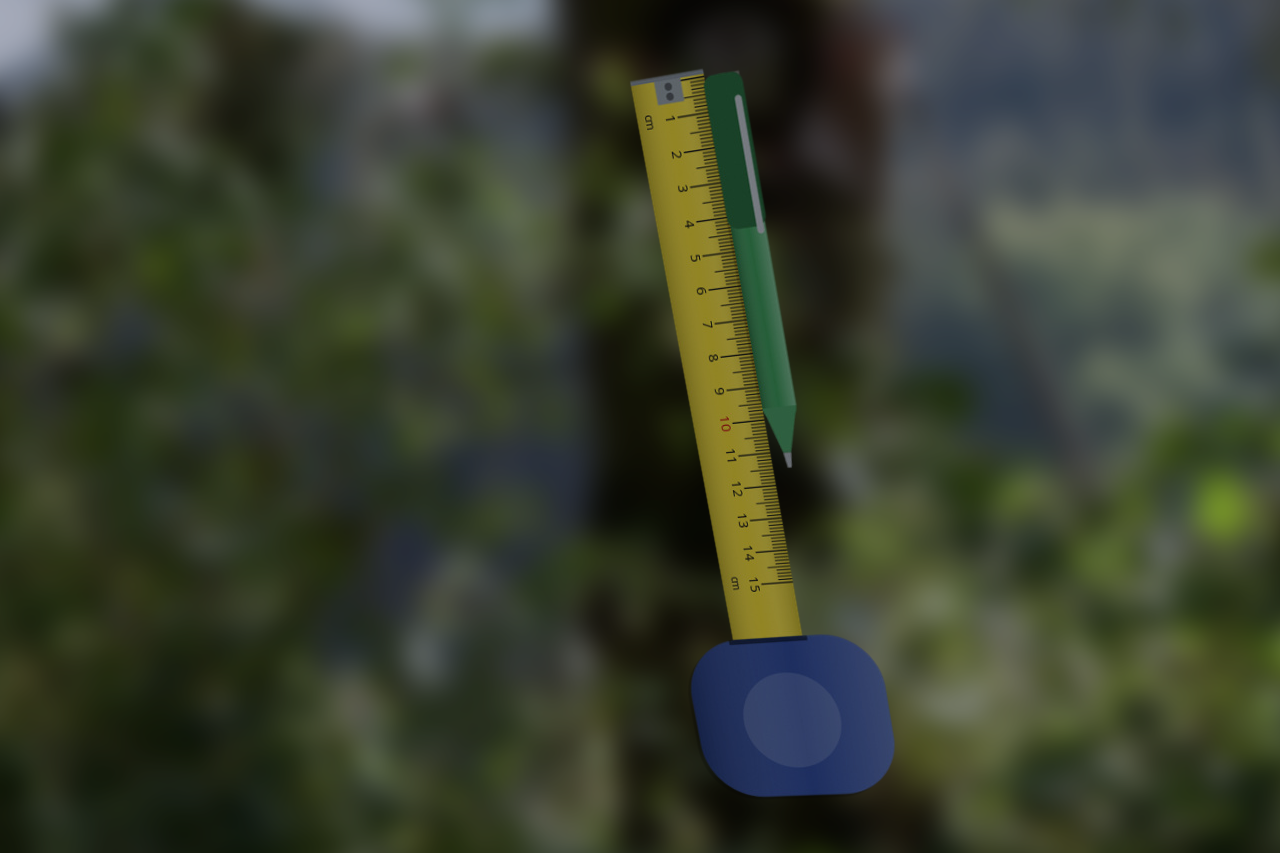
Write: 11.5 cm
